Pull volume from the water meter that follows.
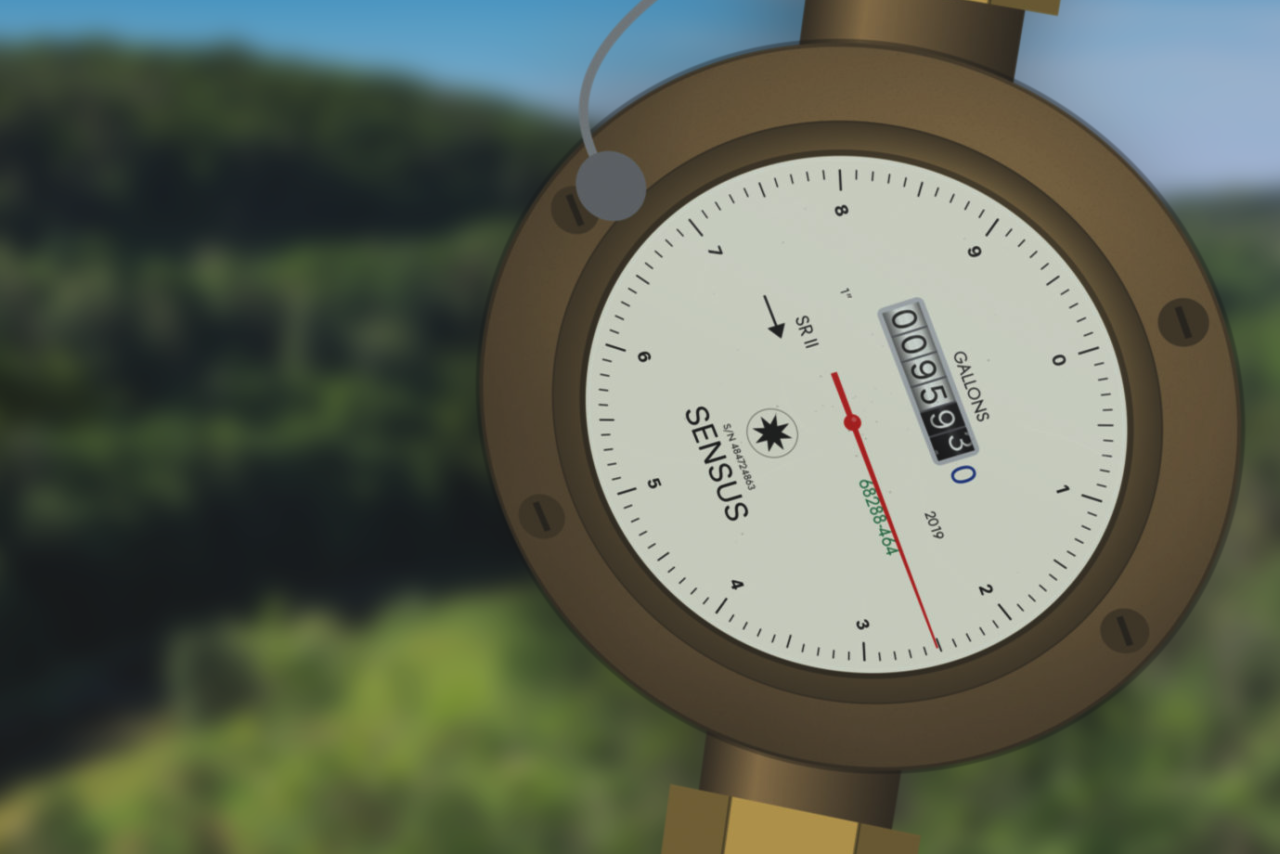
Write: 95932.5 gal
